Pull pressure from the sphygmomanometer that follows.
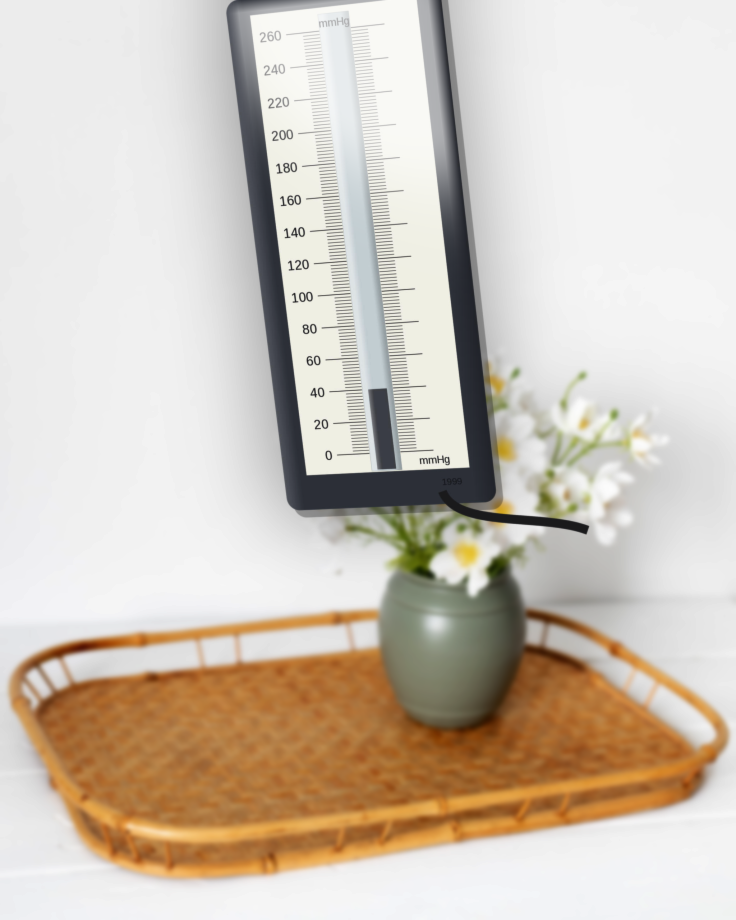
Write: 40 mmHg
